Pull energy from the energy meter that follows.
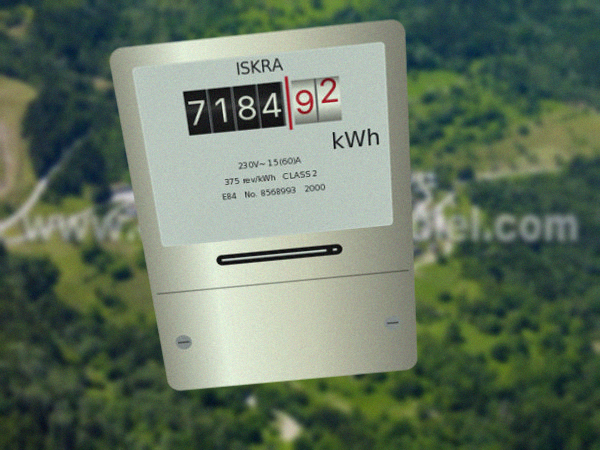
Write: 7184.92 kWh
